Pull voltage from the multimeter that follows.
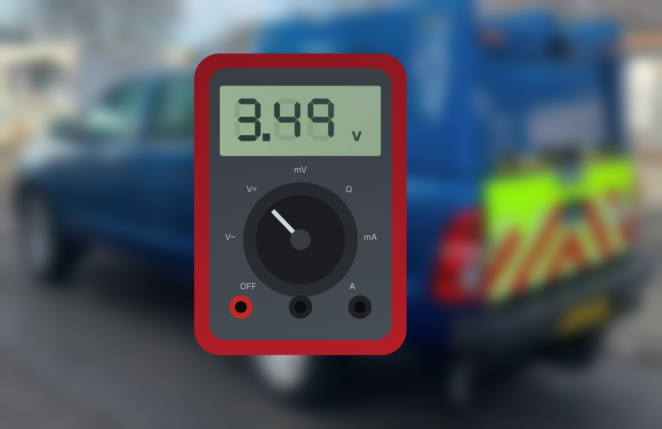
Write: 3.49 V
